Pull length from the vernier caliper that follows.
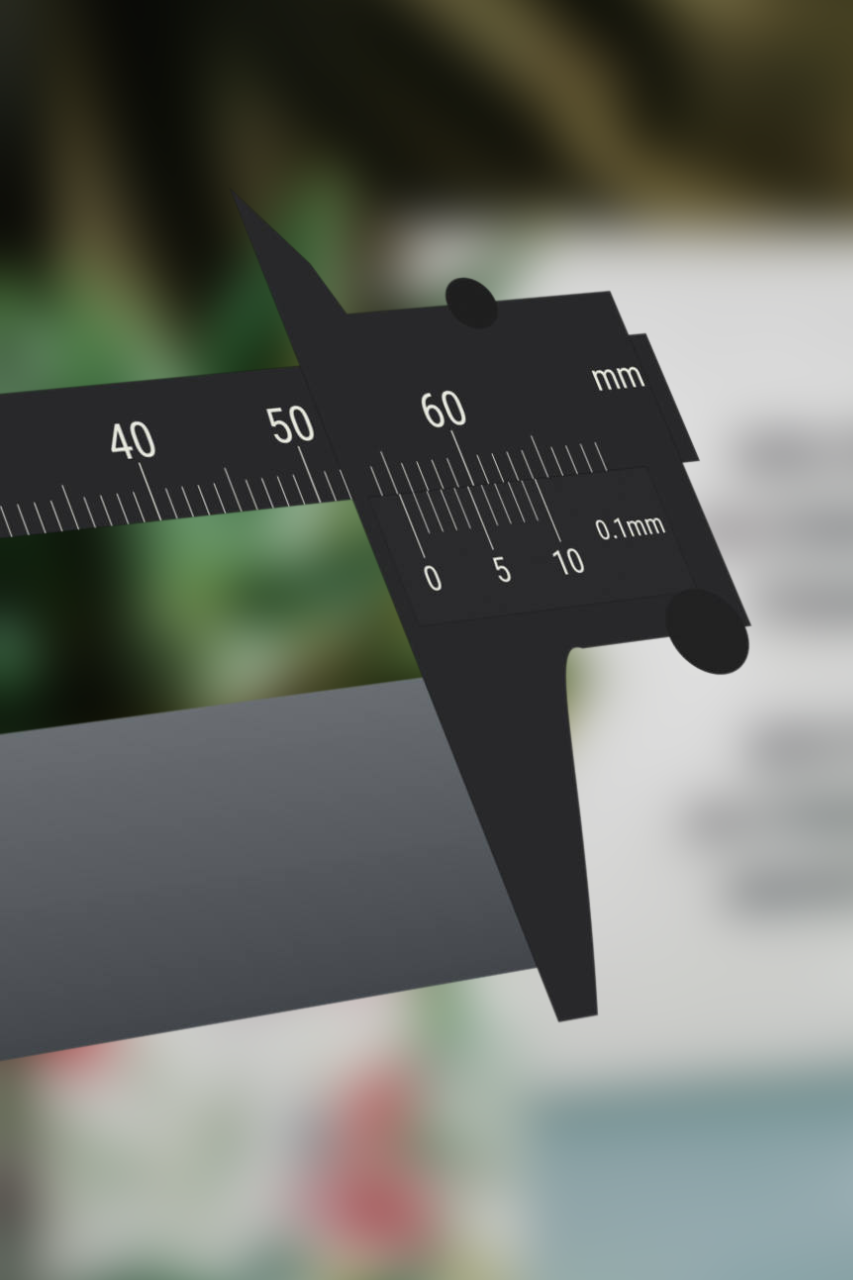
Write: 55.1 mm
